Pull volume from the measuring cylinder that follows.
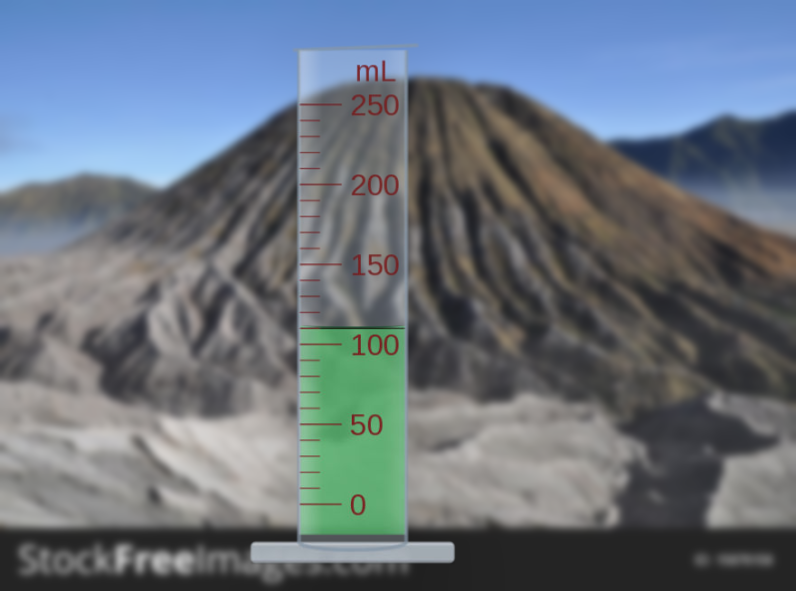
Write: 110 mL
